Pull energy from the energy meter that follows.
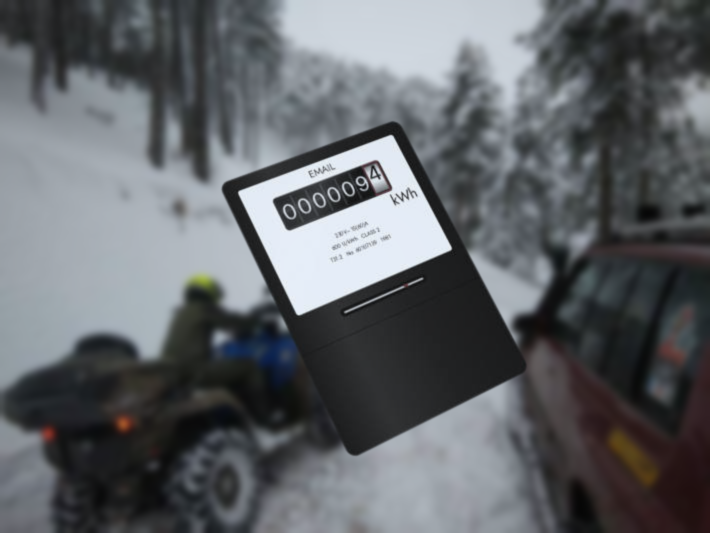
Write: 9.4 kWh
